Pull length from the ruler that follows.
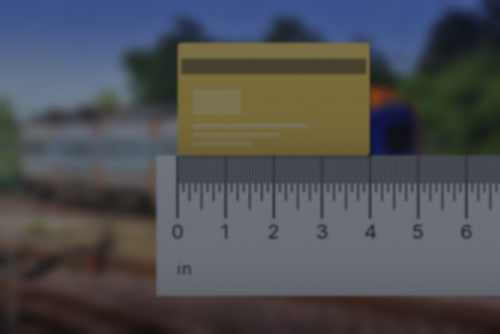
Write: 4 in
